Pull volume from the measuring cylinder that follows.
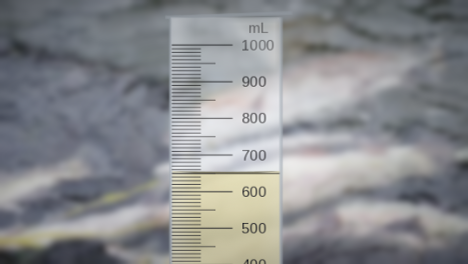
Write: 650 mL
